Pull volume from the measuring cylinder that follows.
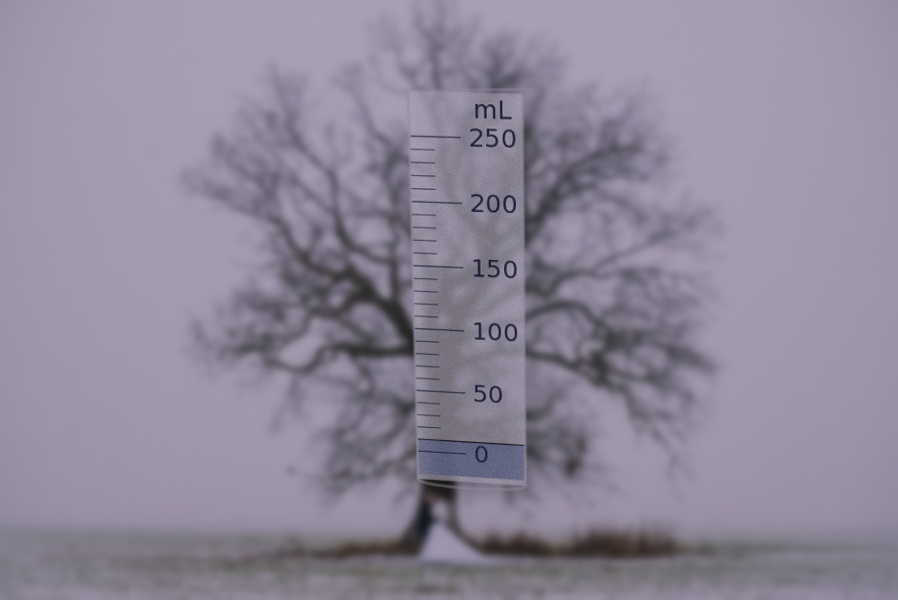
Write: 10 mL
